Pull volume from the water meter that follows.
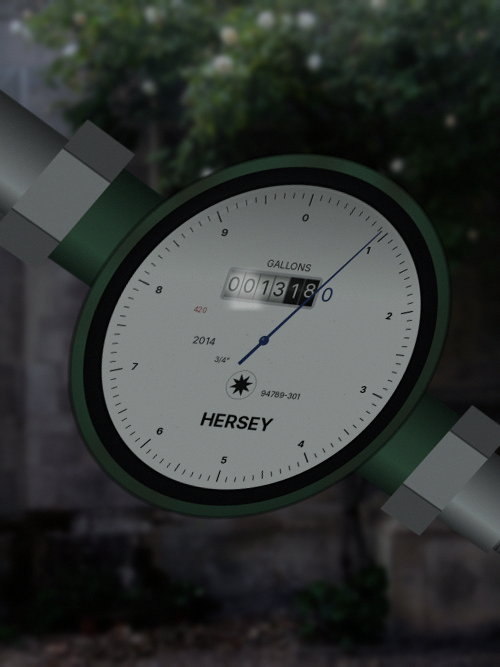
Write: 13180.9 gal
